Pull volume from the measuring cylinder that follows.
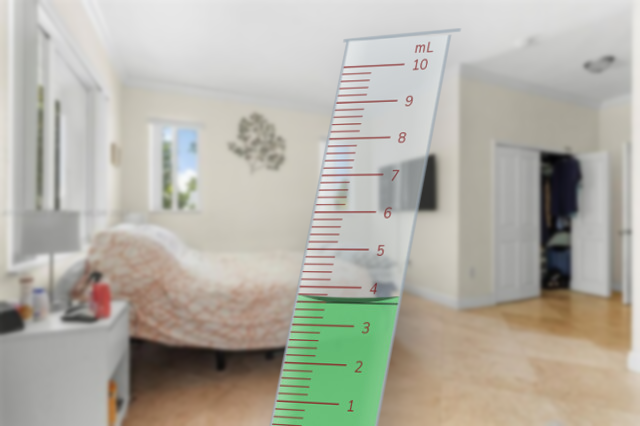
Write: 3.6 mL
